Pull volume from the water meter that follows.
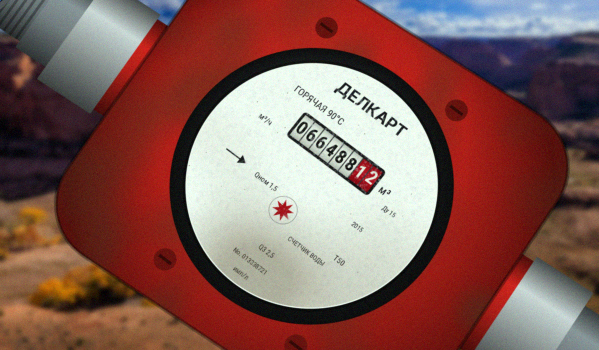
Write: 66488.12 m³
